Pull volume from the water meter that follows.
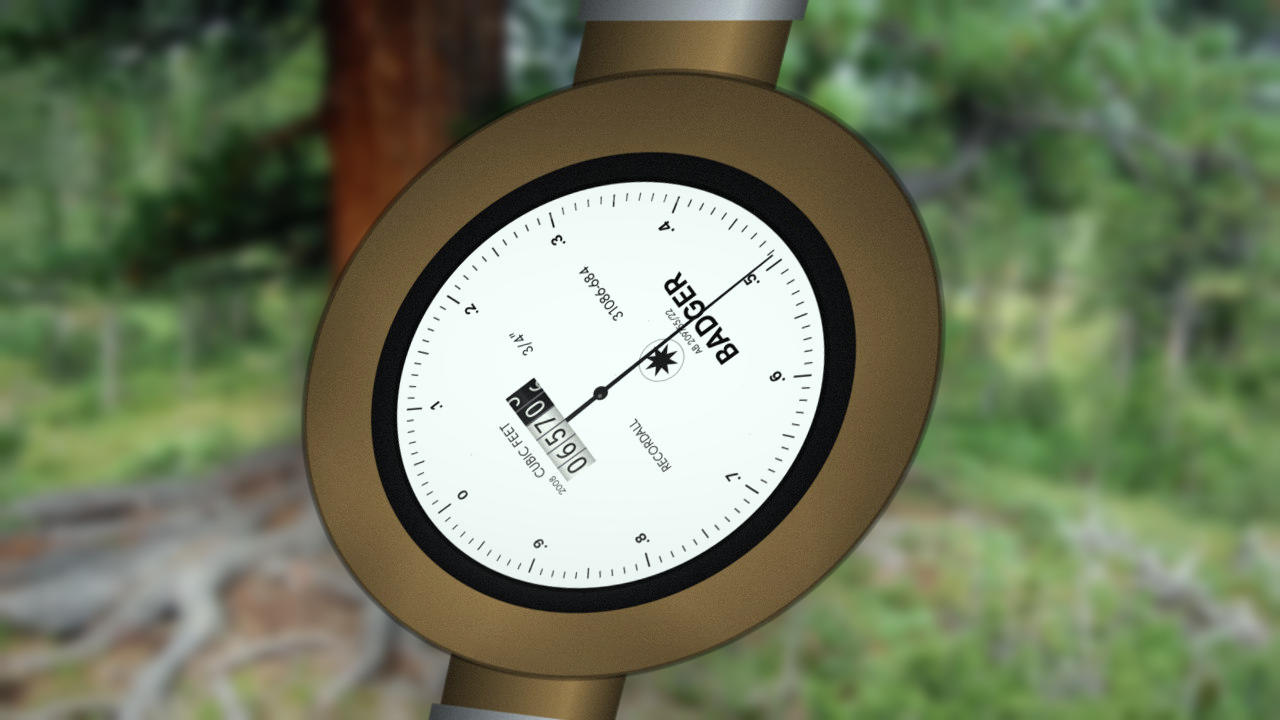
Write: 65705.49 ft³
